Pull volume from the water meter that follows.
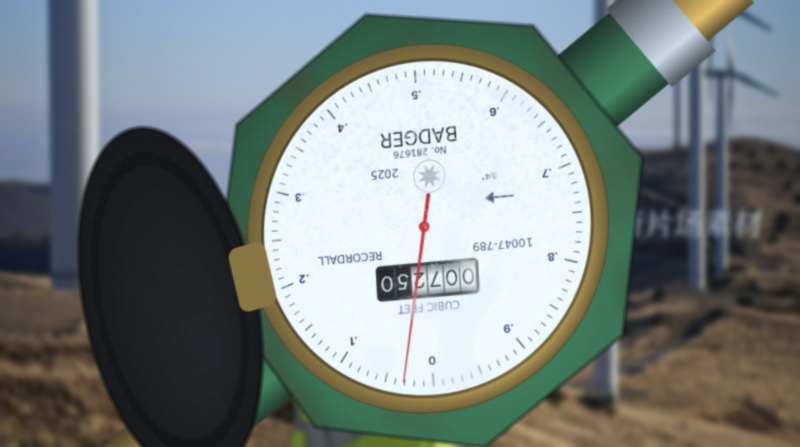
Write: 7250.03 ft³
